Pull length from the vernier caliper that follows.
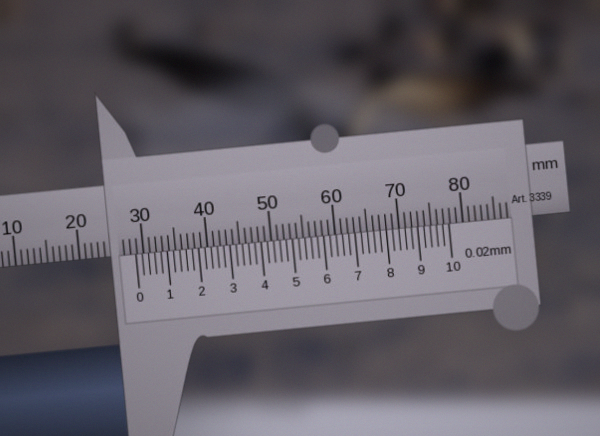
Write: 28.8 mm
